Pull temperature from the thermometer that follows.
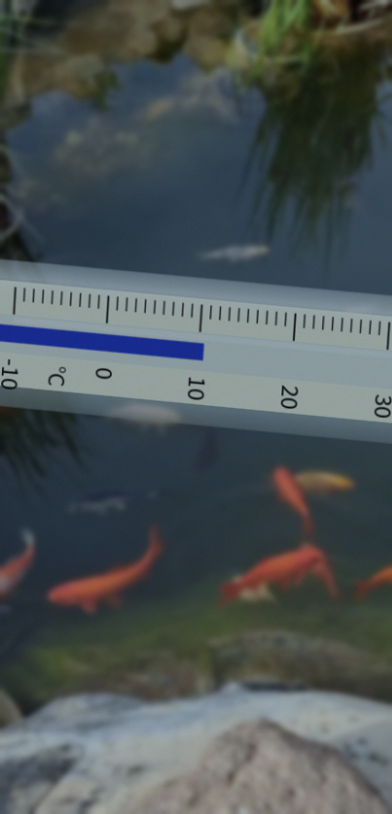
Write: 10.5 °C
